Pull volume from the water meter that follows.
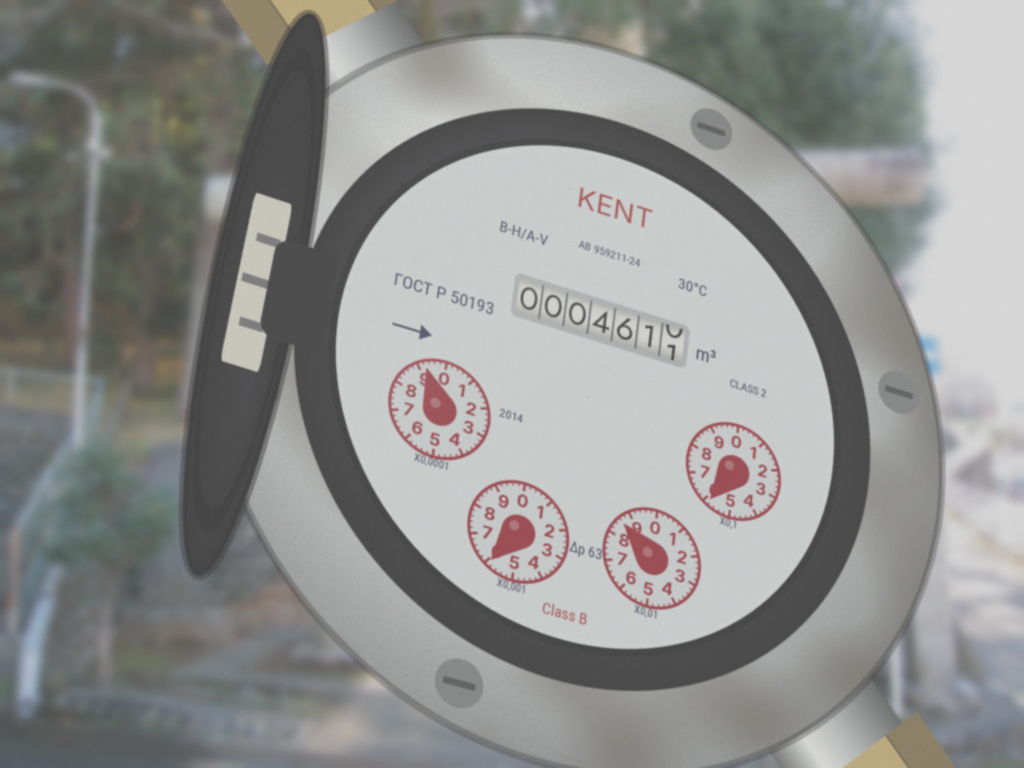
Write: 4610.5859 m³
